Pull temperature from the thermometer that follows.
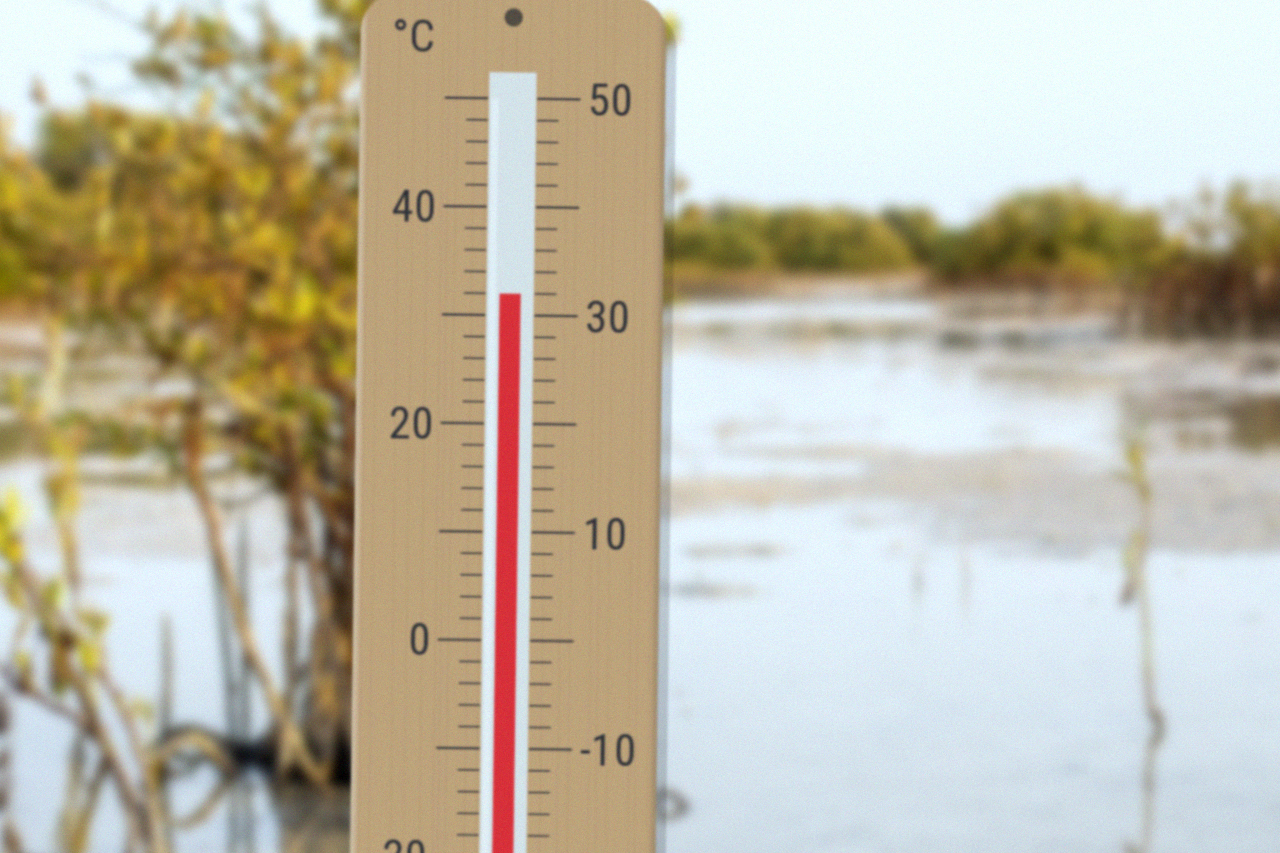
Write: 32 °C
